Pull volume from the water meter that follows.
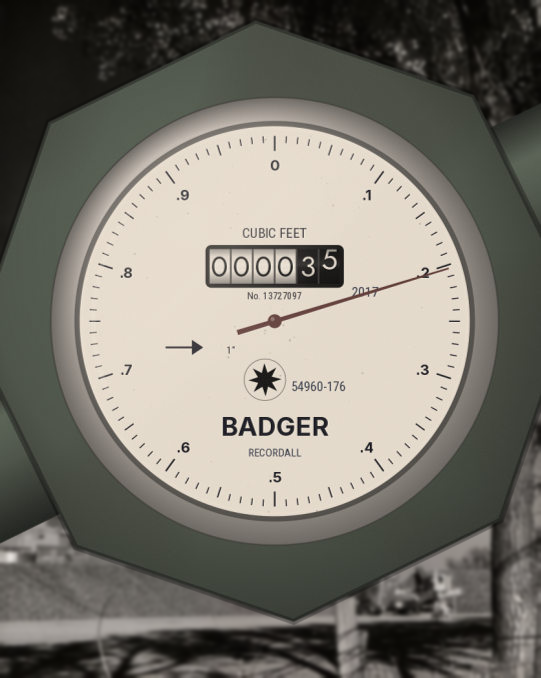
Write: 35.20 ft³
